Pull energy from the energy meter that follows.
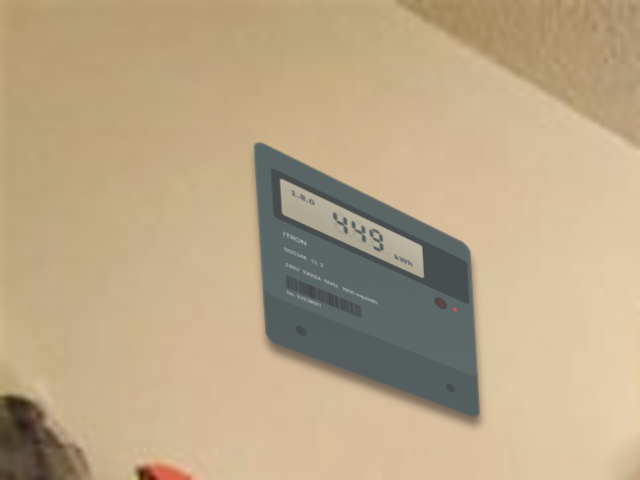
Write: 449 kWh
